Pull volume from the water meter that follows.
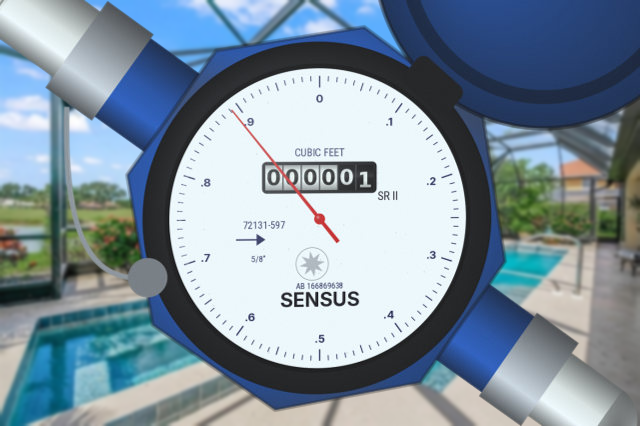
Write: 0.89 ft³
